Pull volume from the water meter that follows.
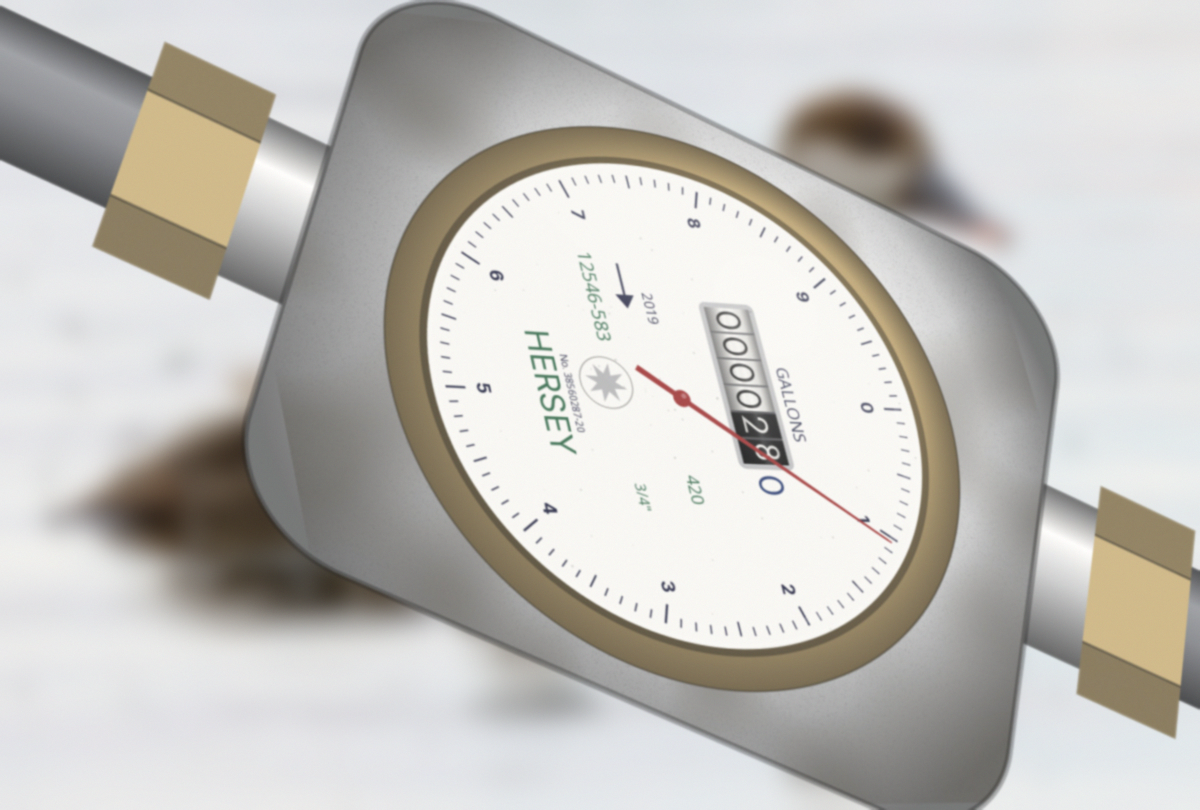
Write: 281.0 gal
